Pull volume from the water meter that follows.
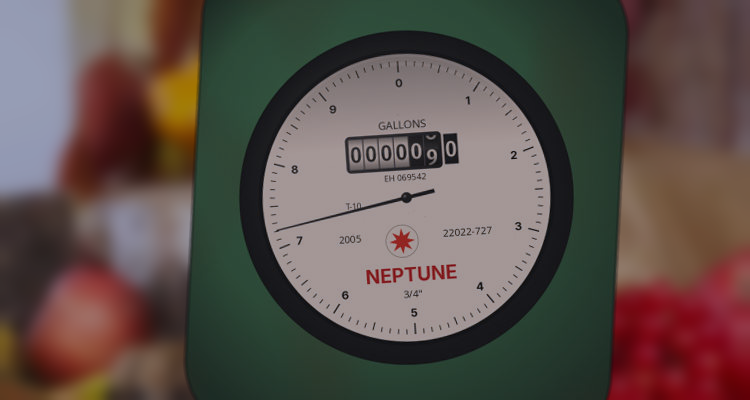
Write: 87.2 gal
